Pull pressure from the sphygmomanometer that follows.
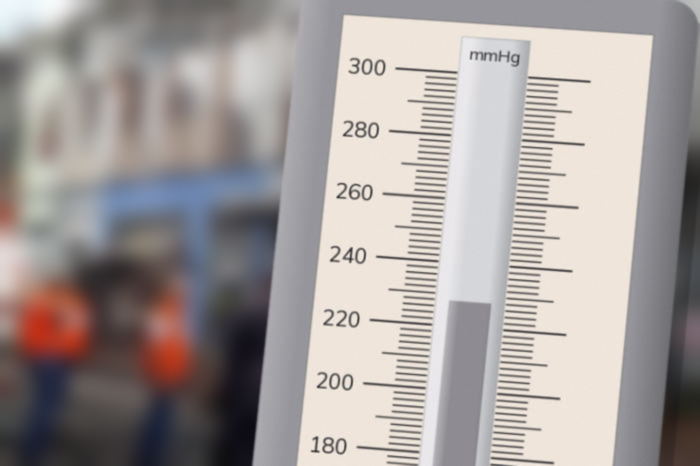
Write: 228 mmHg
